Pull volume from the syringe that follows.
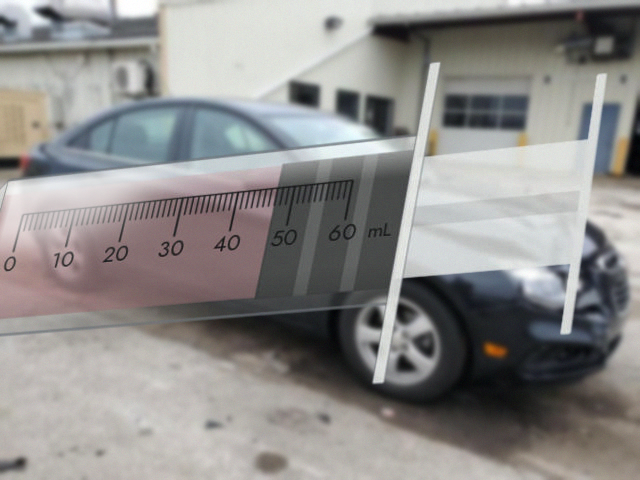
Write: 47 mL
